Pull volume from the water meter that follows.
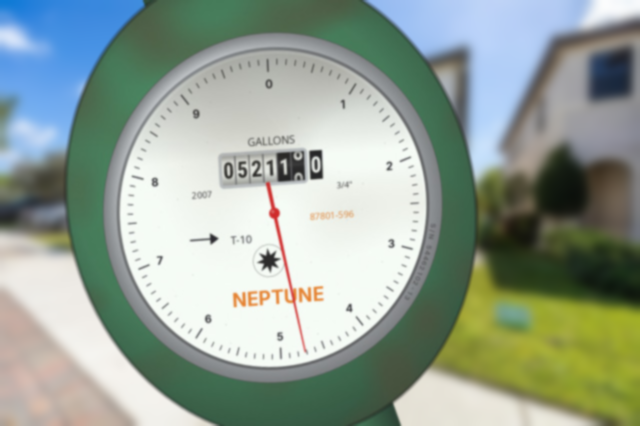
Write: 521184.7 gal
